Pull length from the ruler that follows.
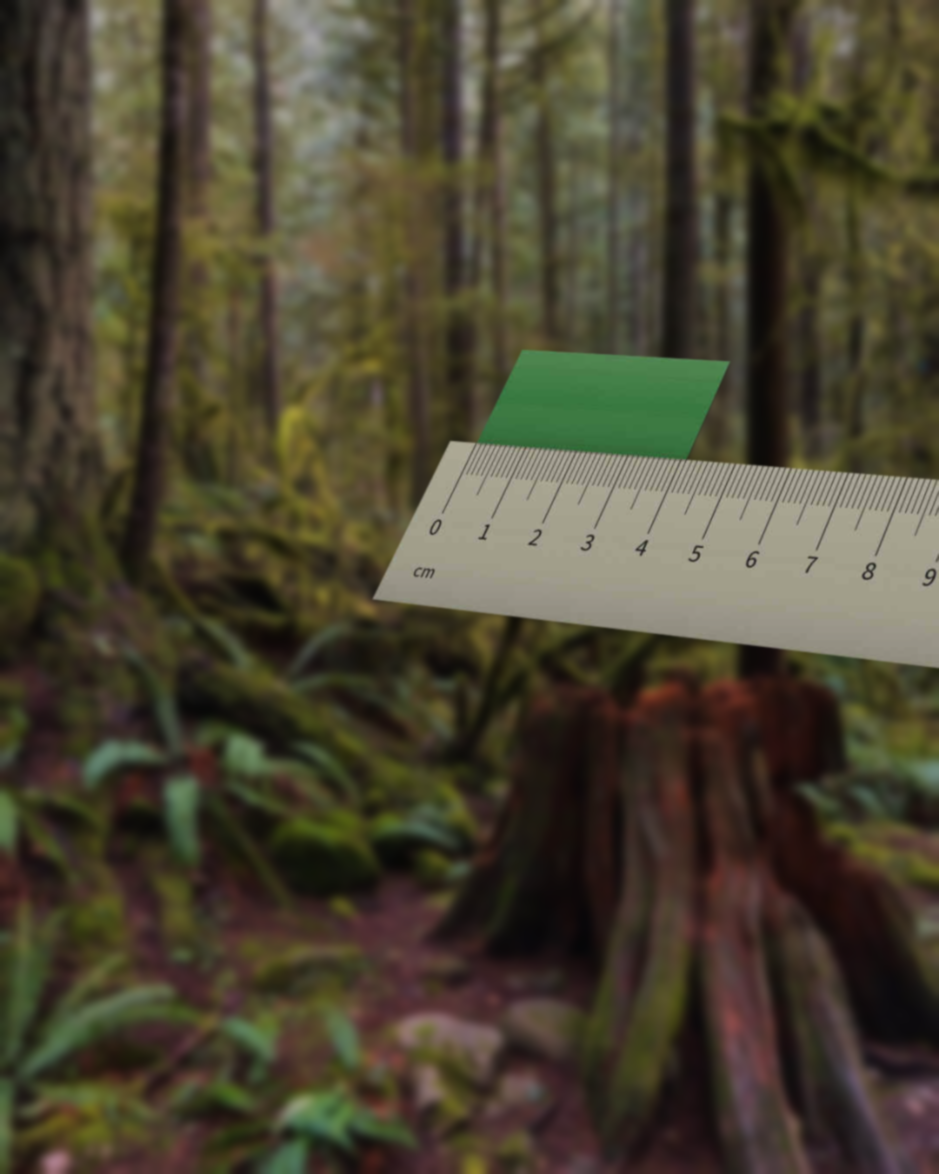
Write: 4.1 cm
